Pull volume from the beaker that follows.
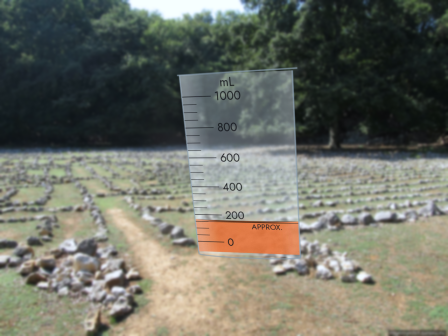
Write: 150 mL
